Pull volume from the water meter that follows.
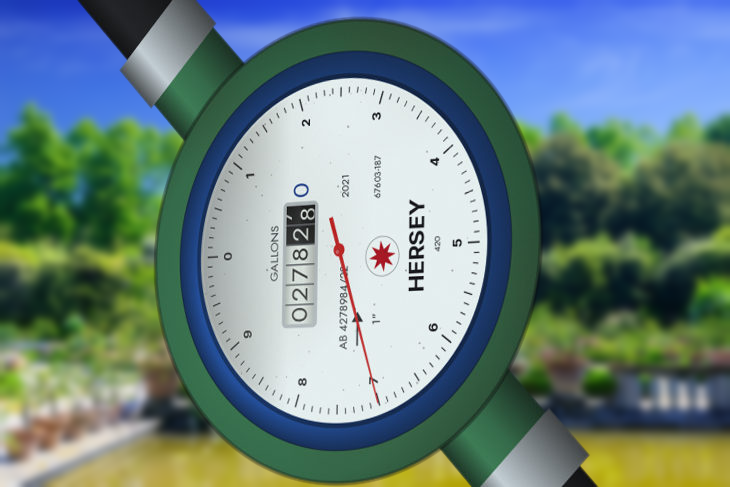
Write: 278277.0 gal
